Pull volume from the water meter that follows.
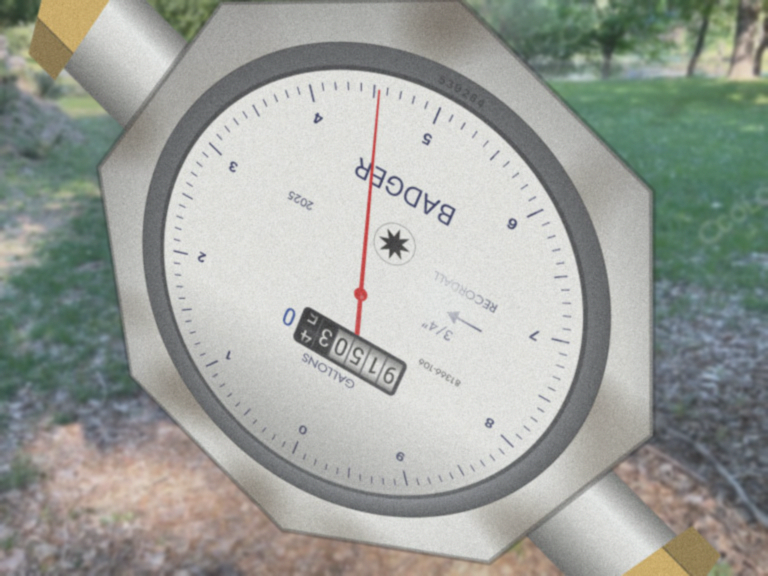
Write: 9150344.5 gal
